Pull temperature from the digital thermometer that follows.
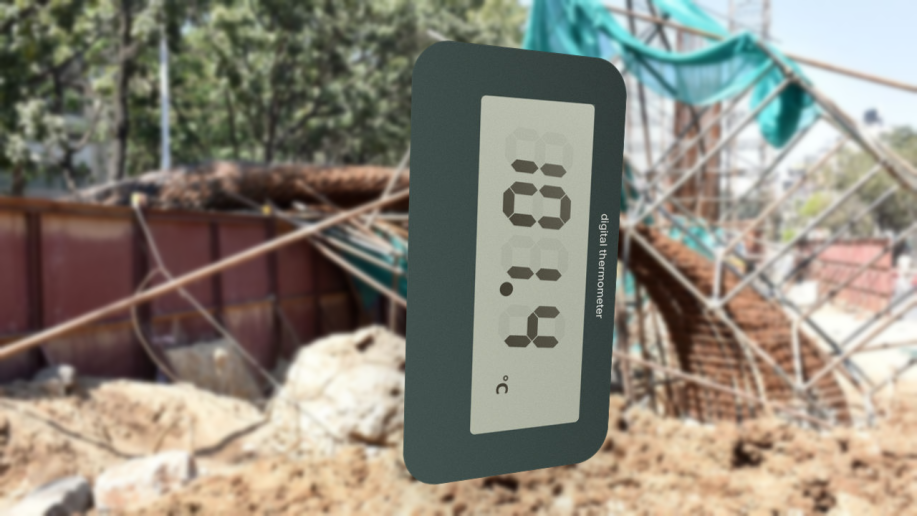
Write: 101.4 °C
